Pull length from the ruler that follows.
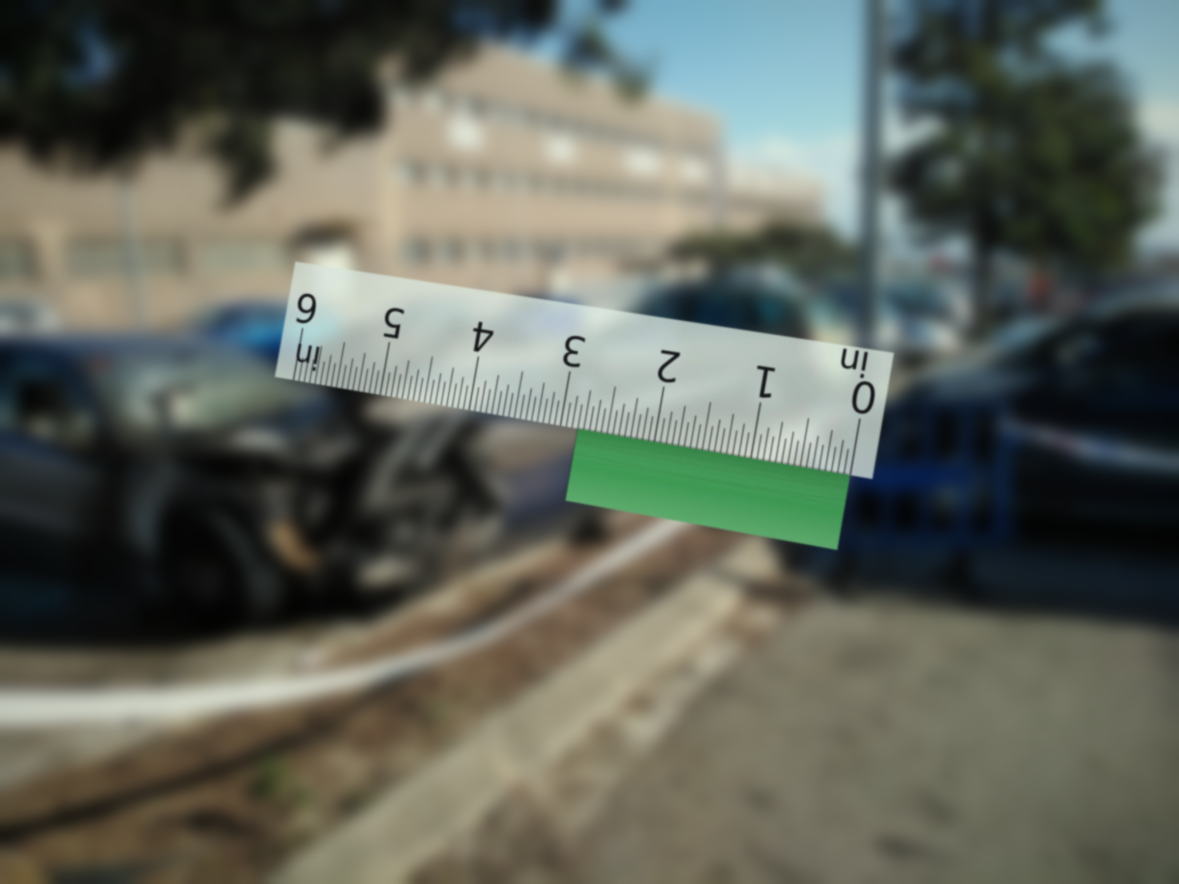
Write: 2.8125 in
